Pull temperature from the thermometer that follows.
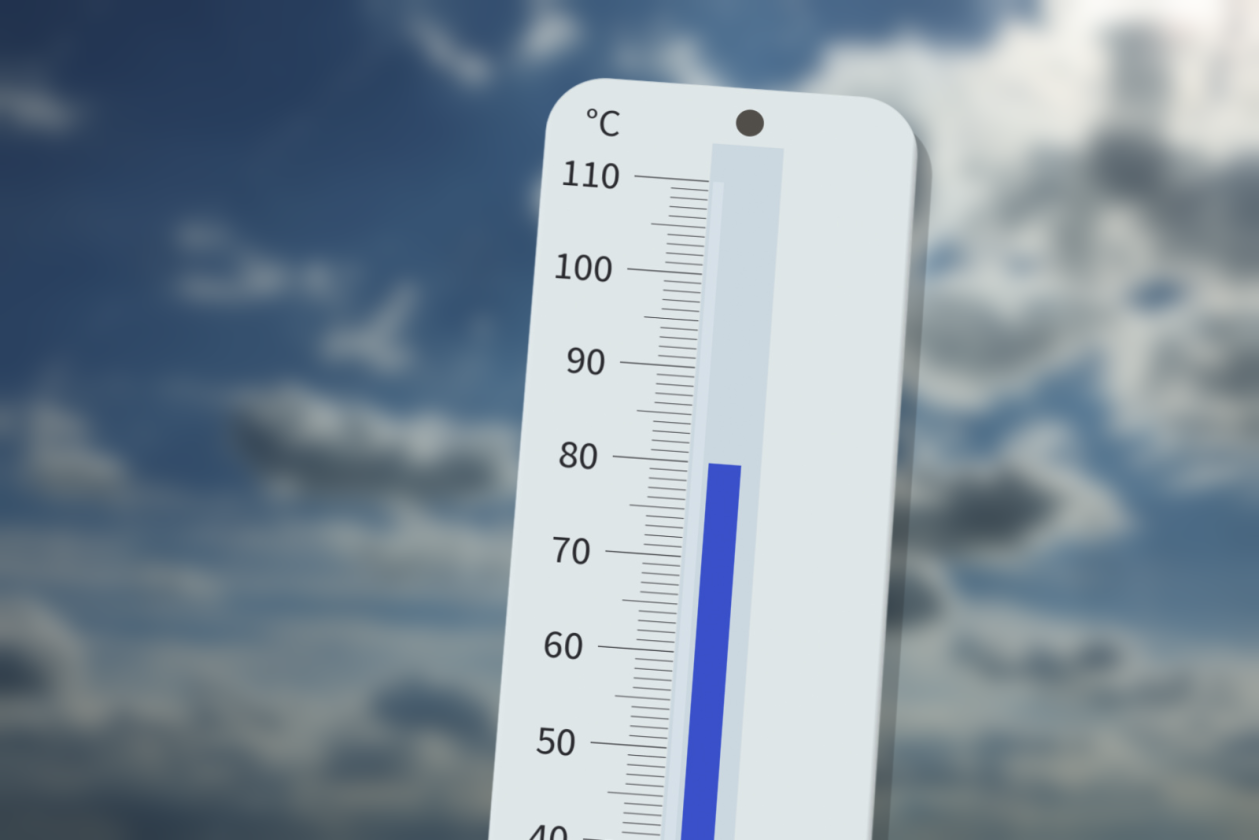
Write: 80 °C
